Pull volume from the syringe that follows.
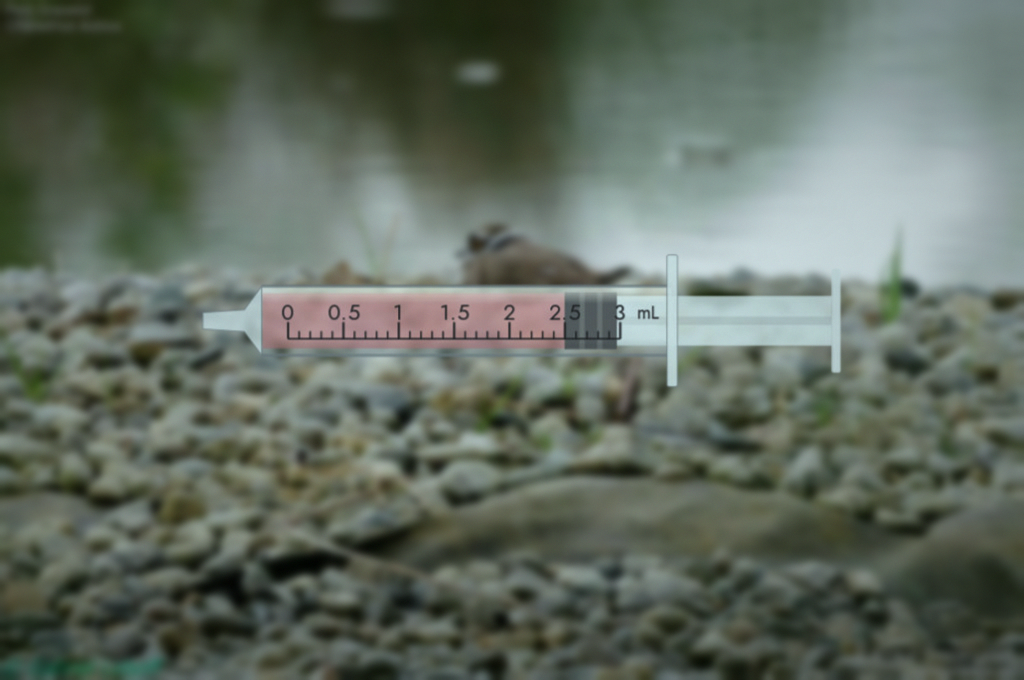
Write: 2.5 mL
